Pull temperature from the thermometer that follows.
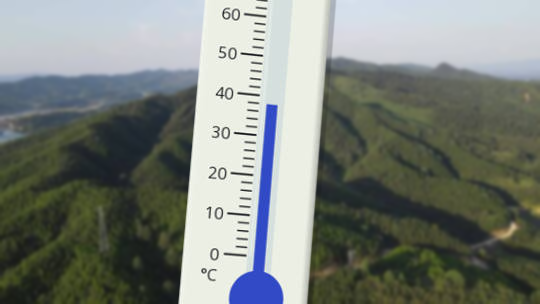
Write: 38 °C
